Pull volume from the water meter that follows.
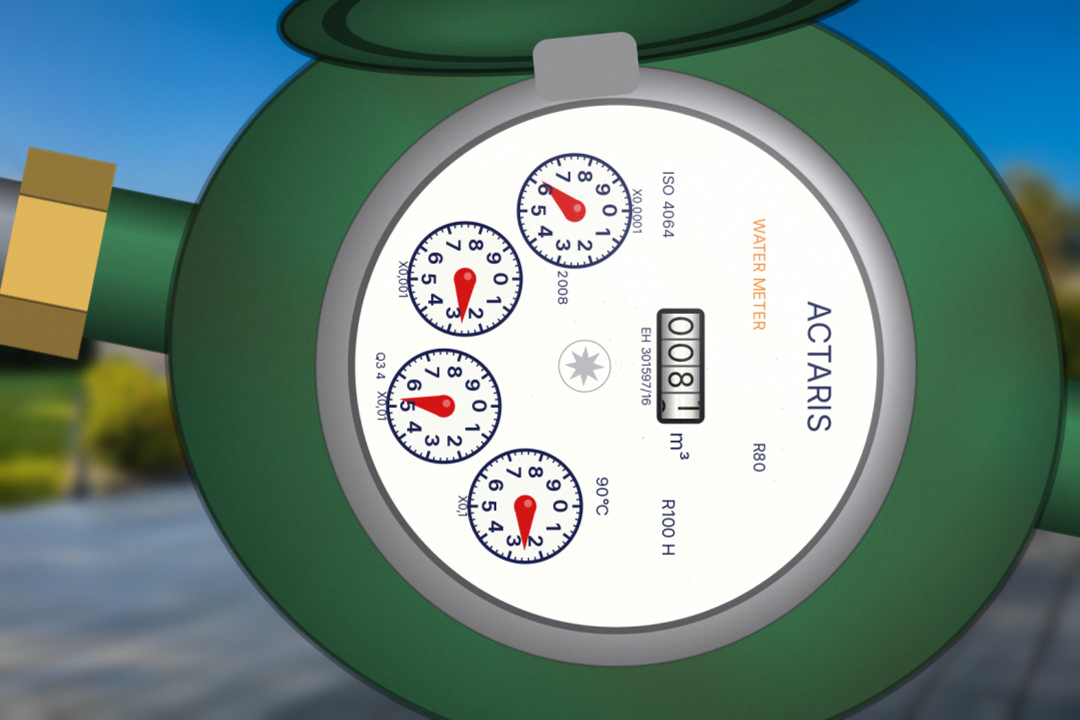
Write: 81.2526 m³
